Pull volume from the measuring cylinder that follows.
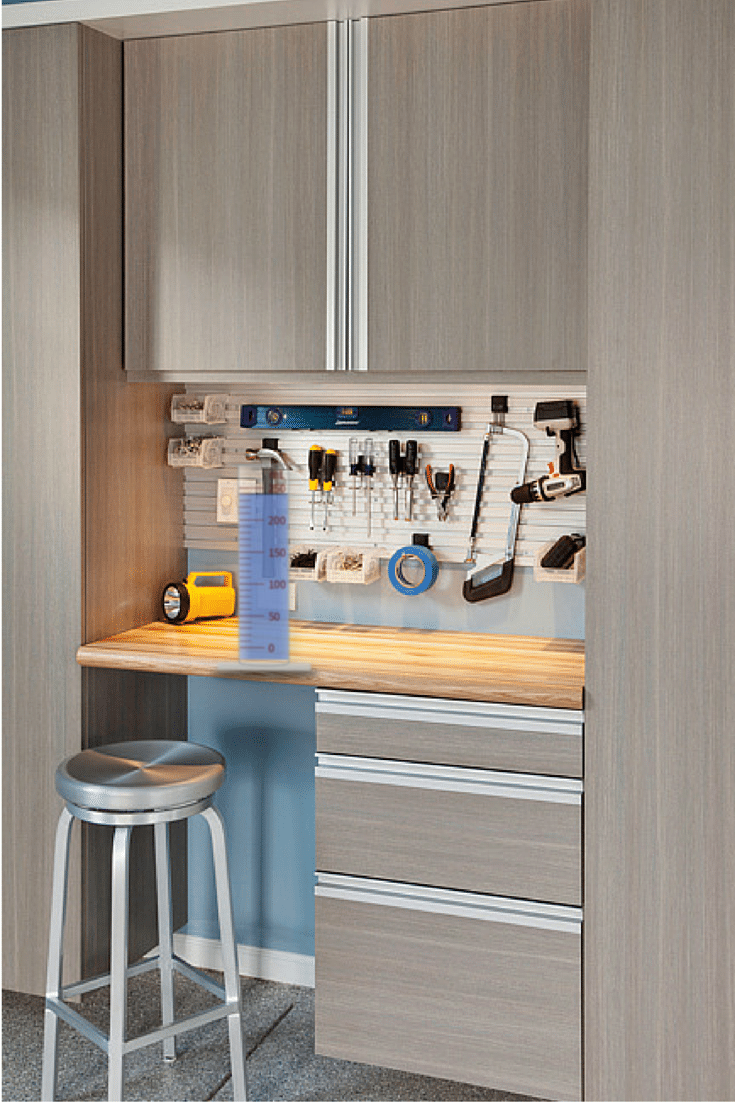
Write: 240 mL
